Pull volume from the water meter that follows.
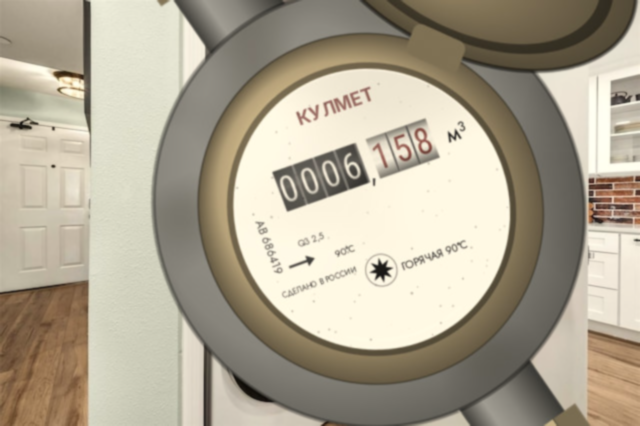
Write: 6.158 m³
